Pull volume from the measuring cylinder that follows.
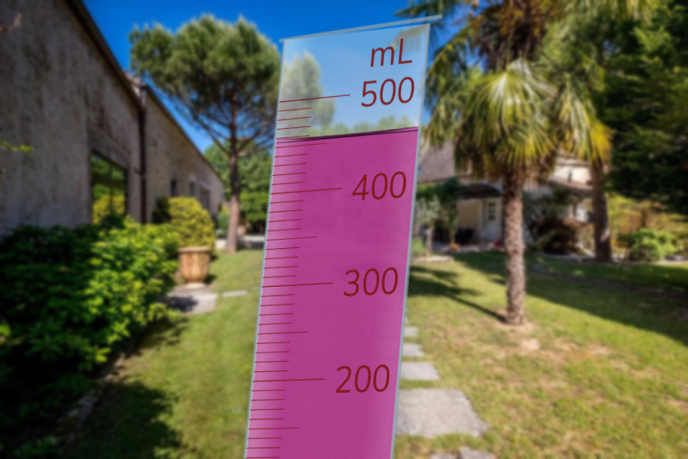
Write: 455 mL
